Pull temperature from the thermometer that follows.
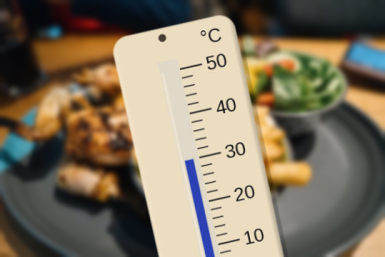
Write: 30 °C
